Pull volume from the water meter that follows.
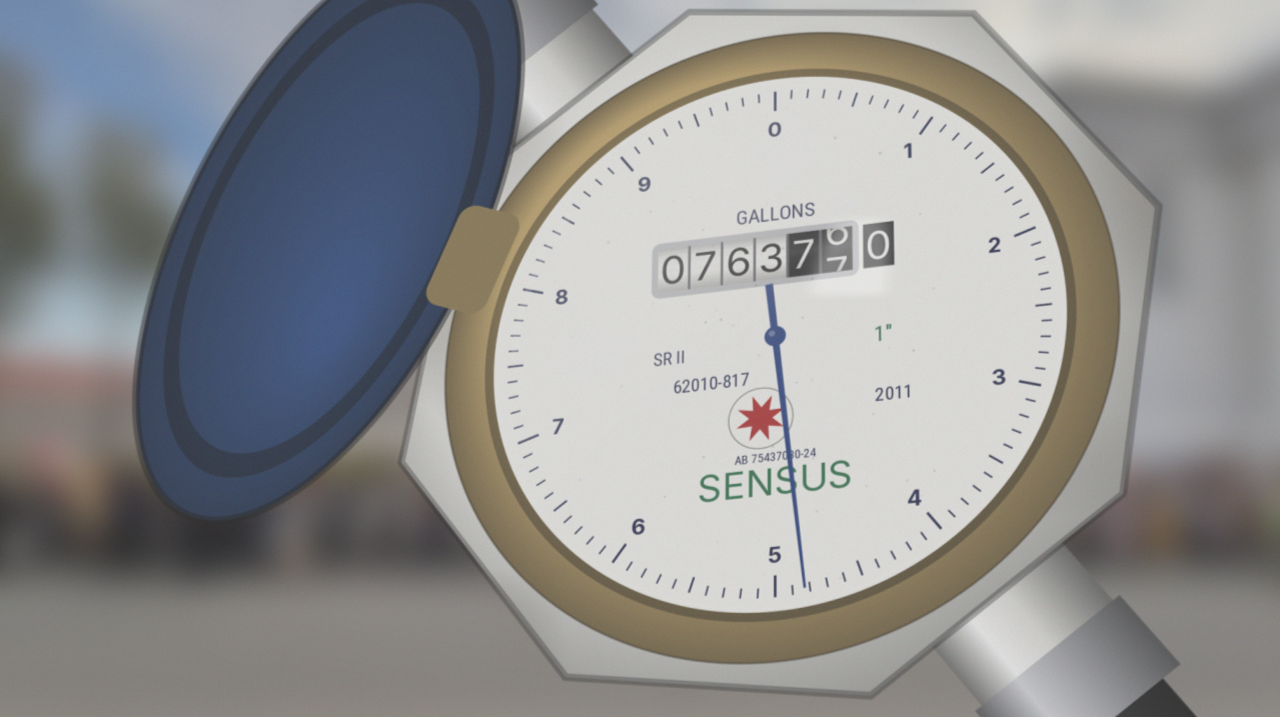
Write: 763764.8 gal
